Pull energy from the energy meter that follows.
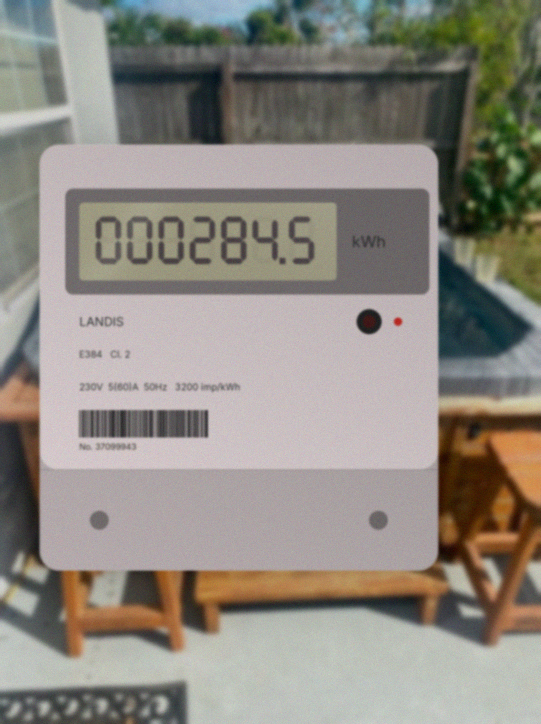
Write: 284.5 kWh
